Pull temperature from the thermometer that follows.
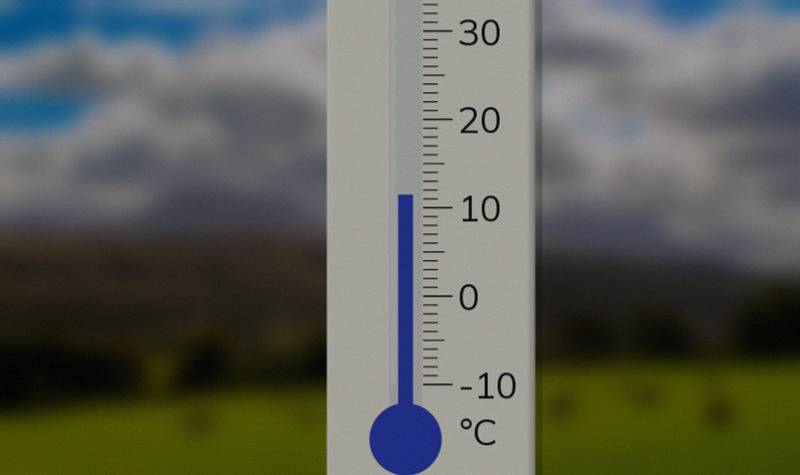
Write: 11.5 °C
